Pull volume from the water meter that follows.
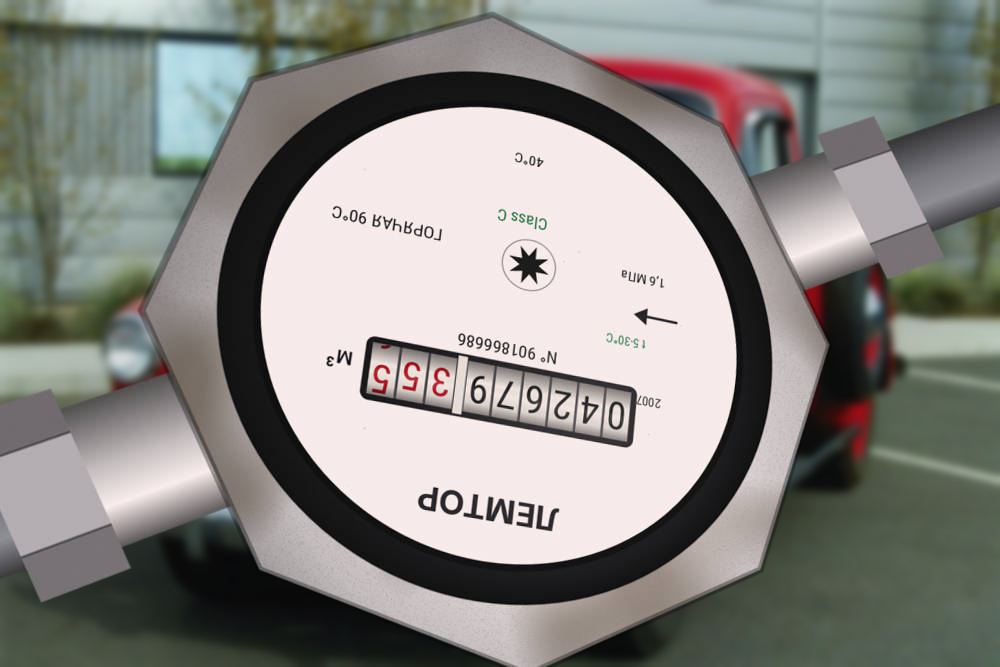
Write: 42679.355 m³
